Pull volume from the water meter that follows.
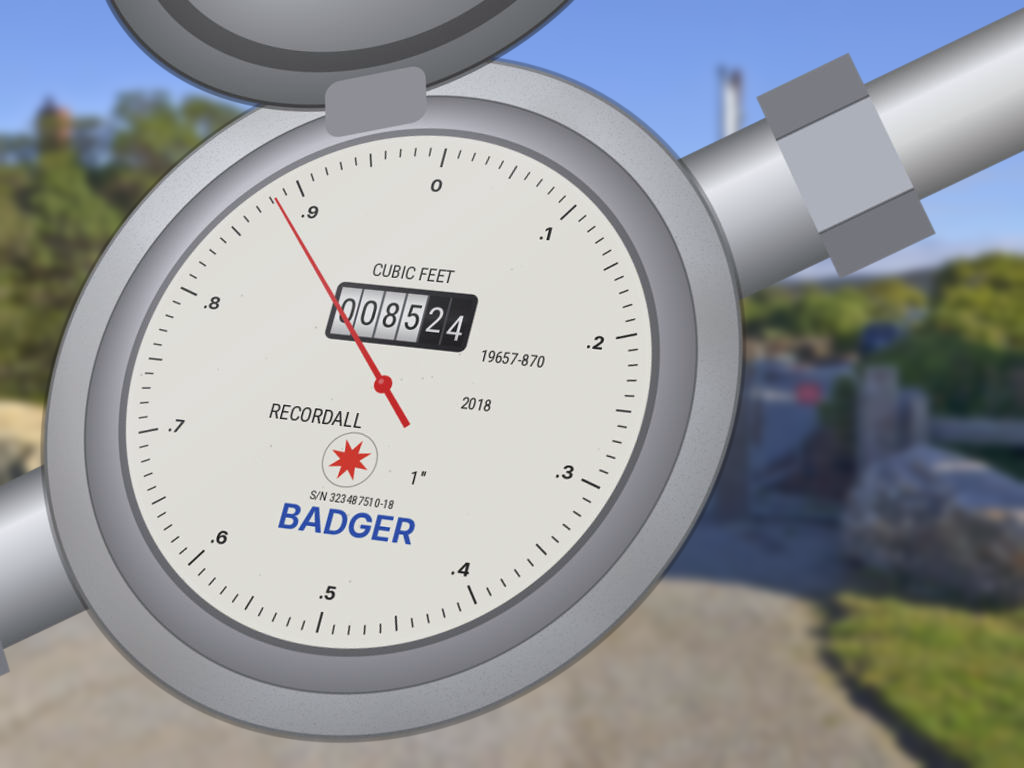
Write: 8523.88 ft³
